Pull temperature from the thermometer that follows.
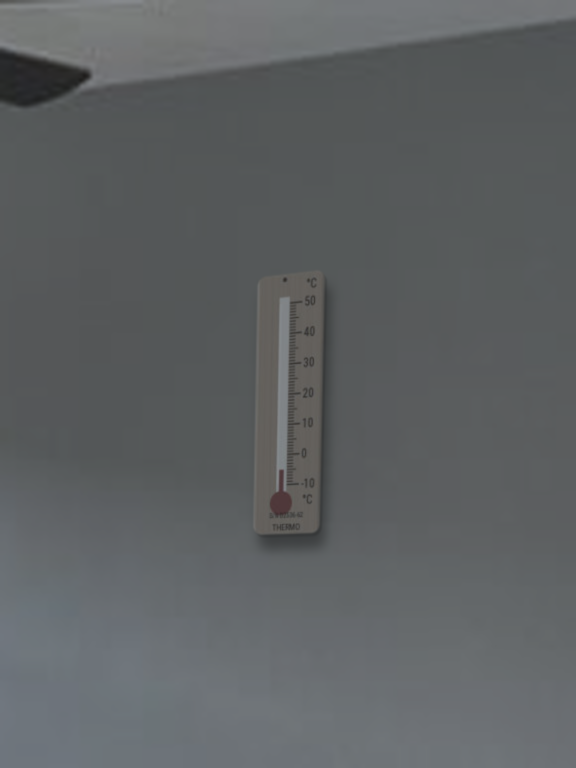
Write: -5 °C
